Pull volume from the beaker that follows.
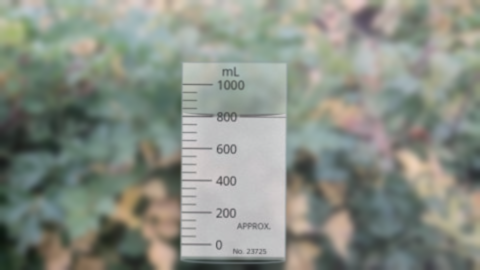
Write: 800 mL
